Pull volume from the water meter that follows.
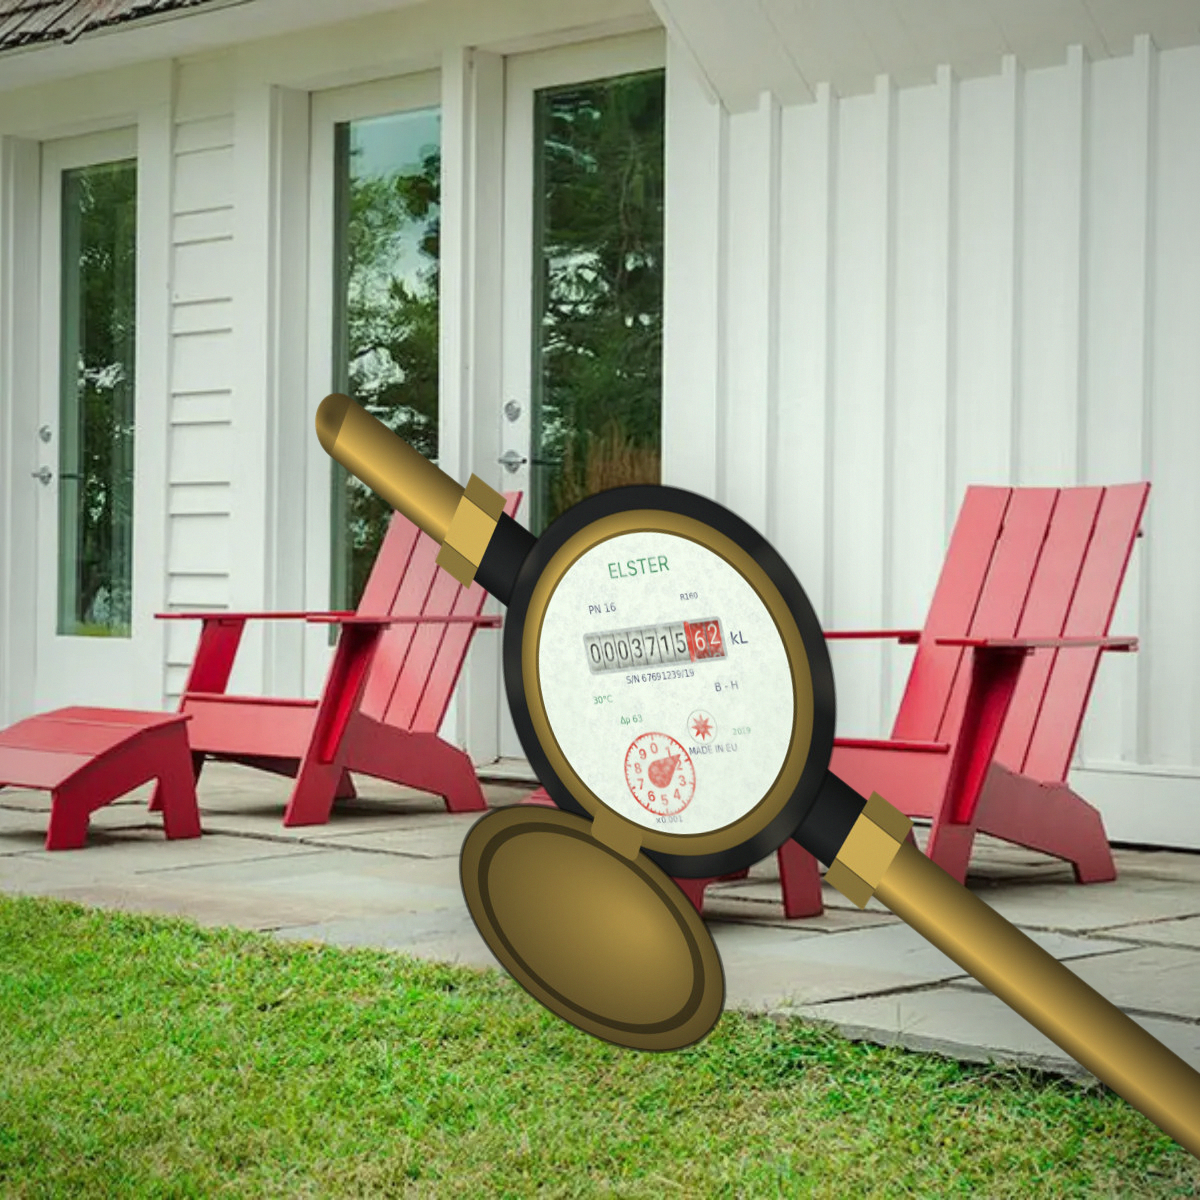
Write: 3715.621 kL
